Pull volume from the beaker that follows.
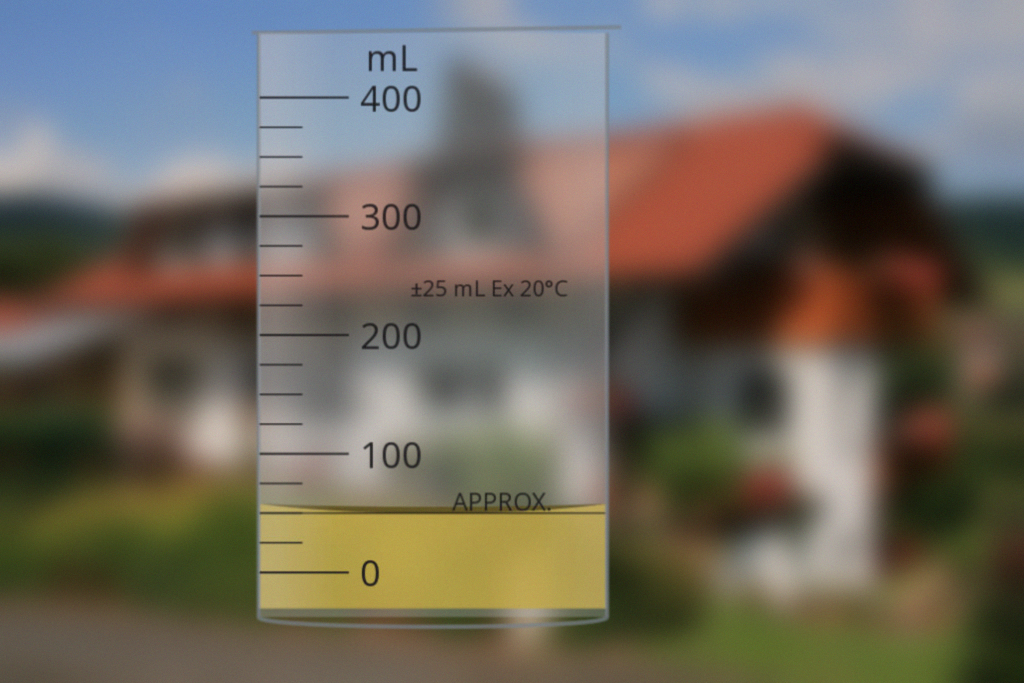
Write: 50 mL
